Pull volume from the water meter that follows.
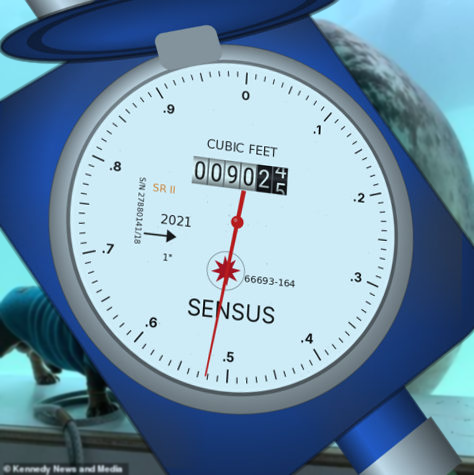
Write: 9024.52 ft³
